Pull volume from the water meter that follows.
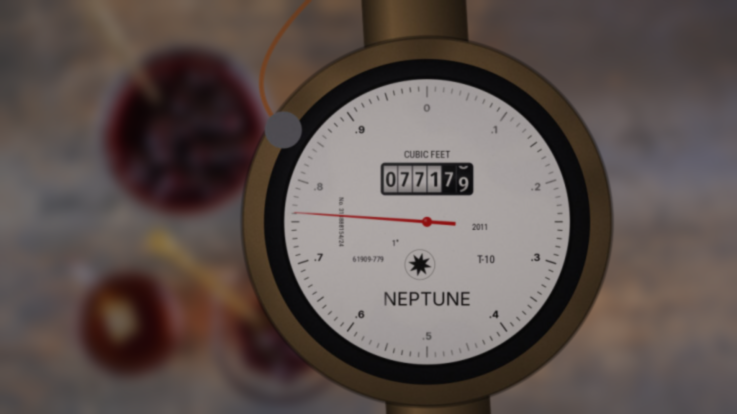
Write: 77178.76 ft³
